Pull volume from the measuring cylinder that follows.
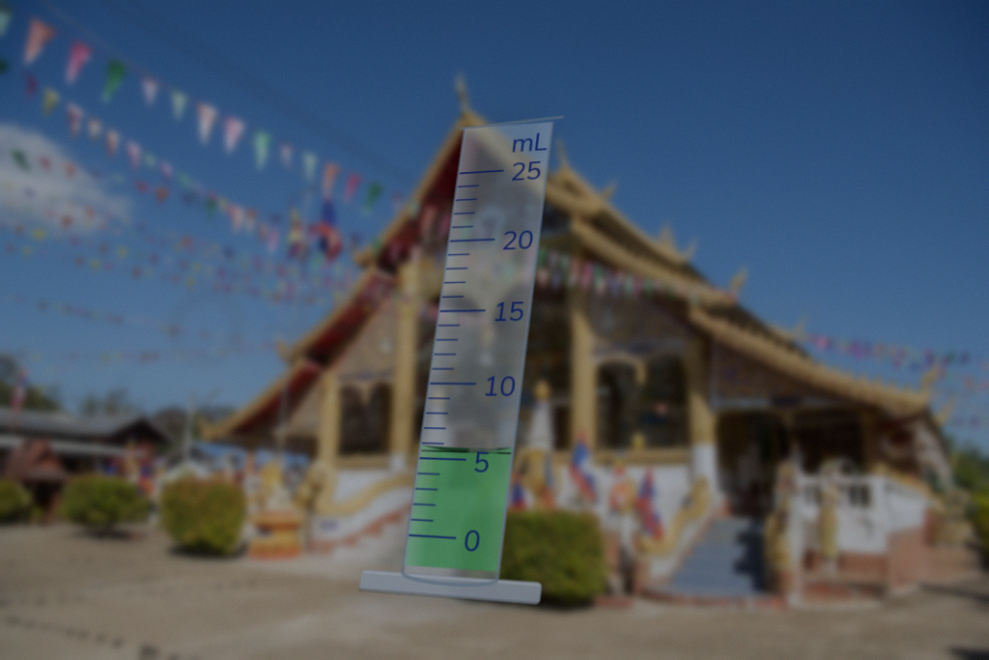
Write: 5.5 mL
